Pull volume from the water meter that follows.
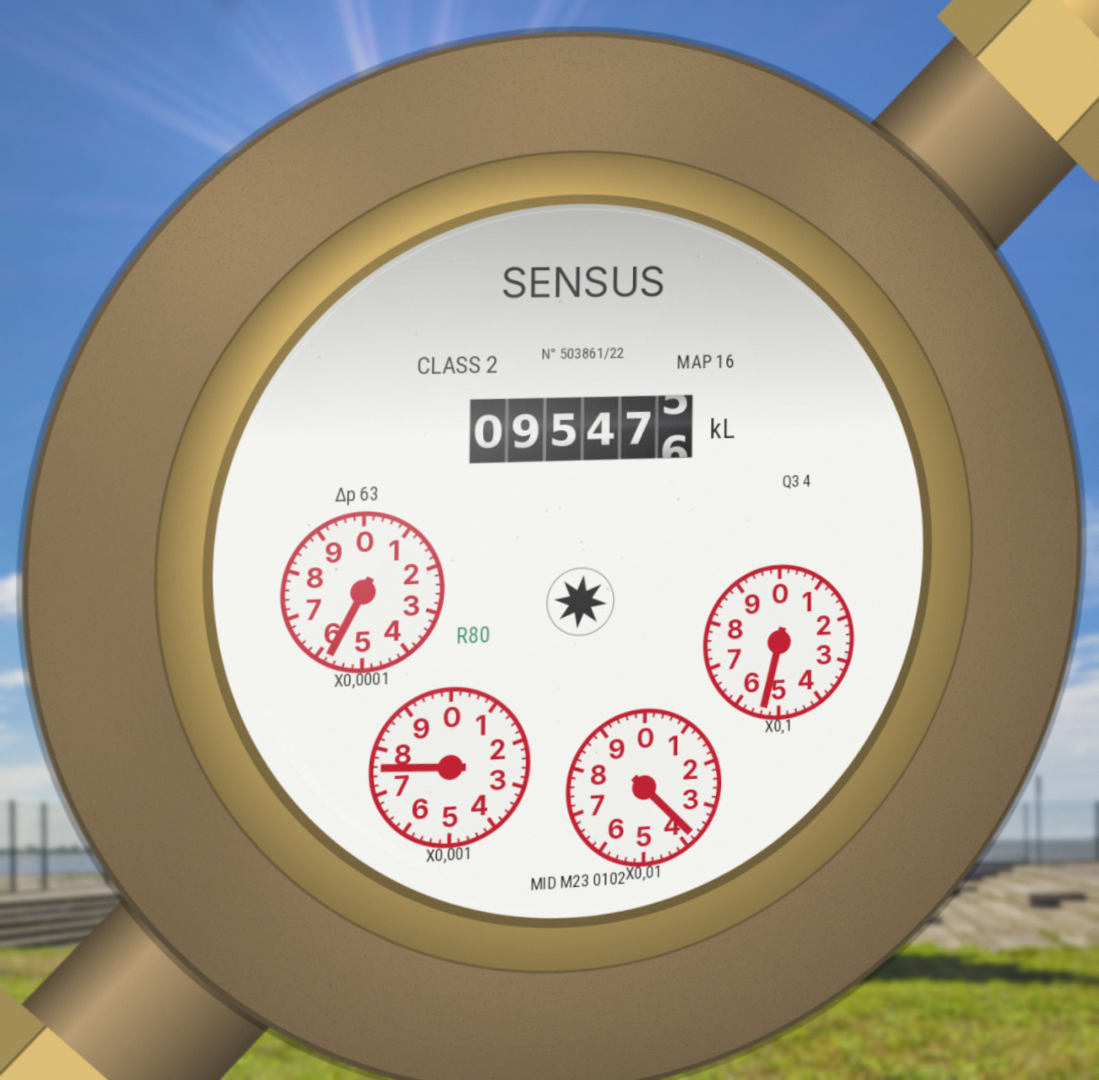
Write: 95475.5375 kL
